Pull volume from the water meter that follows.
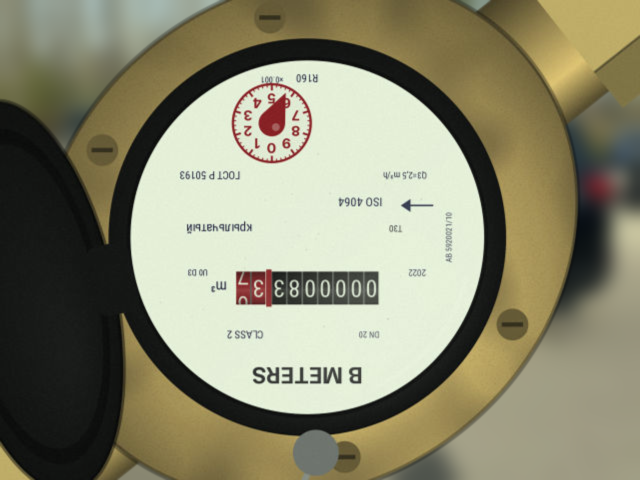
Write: 83.365 m³
